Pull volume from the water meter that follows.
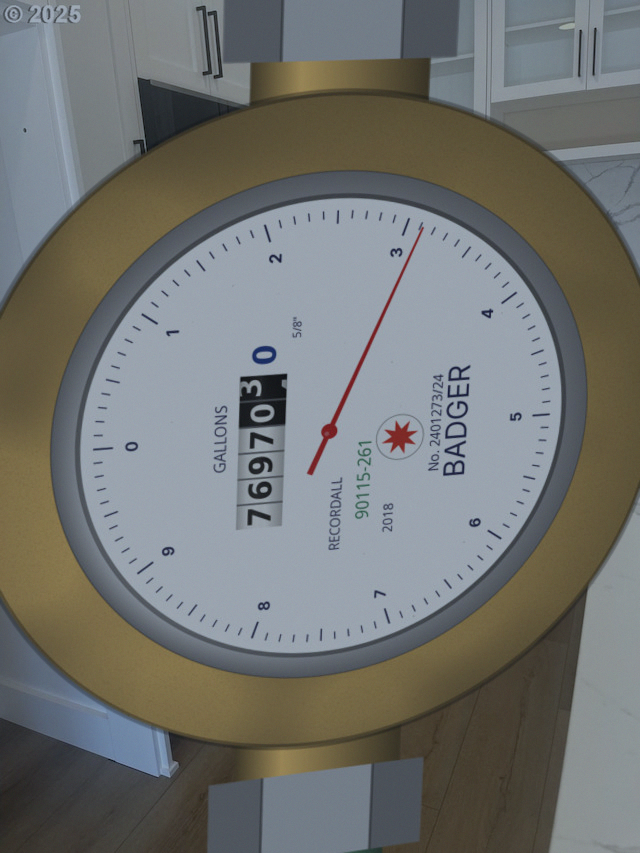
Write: 7697033.1 gal
